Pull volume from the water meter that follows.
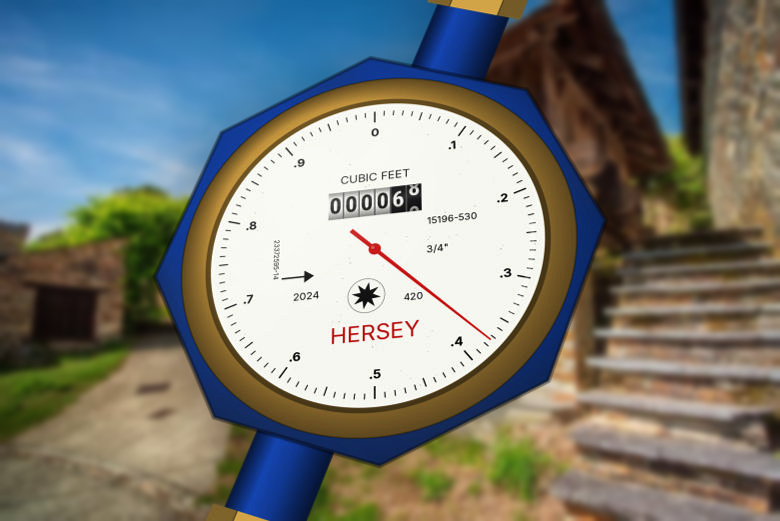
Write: 68.37 ft³
